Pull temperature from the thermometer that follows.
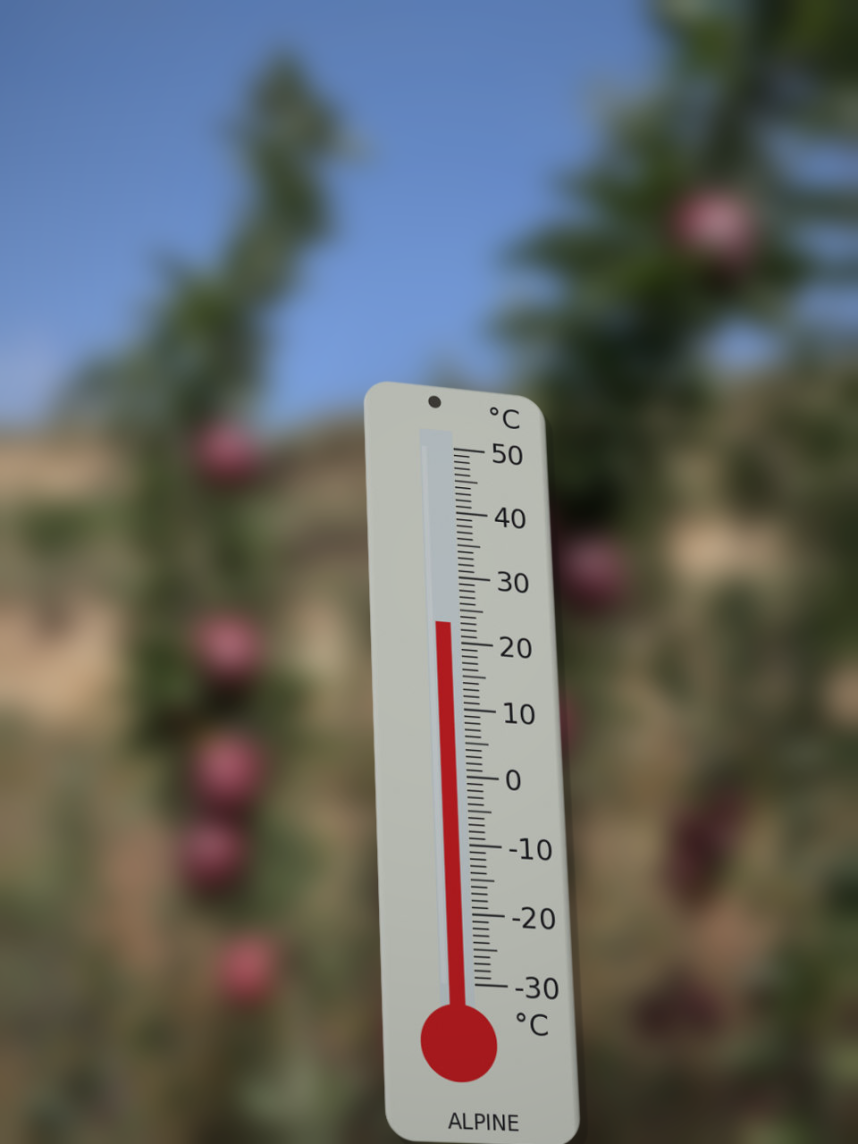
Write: 23 °C
